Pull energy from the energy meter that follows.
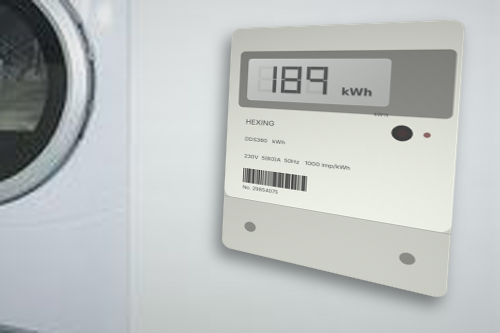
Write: 189 kWh
